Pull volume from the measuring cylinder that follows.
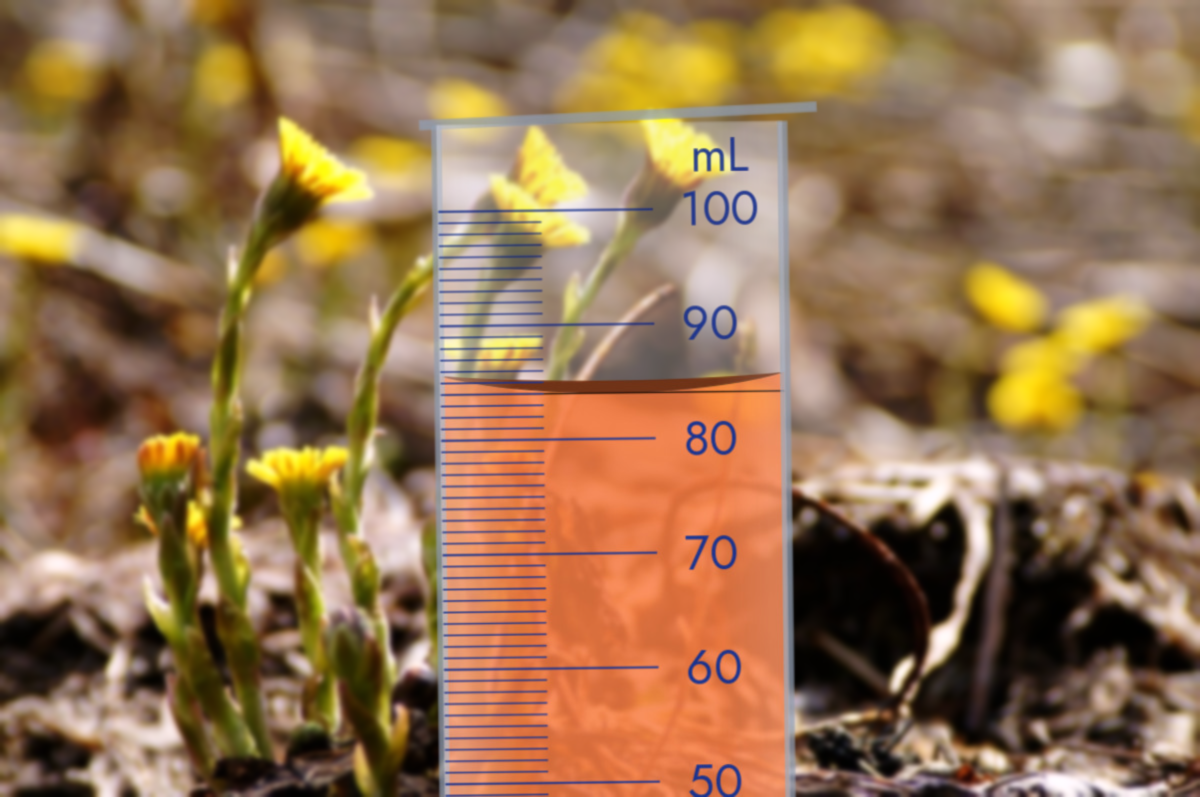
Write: 84 mL
